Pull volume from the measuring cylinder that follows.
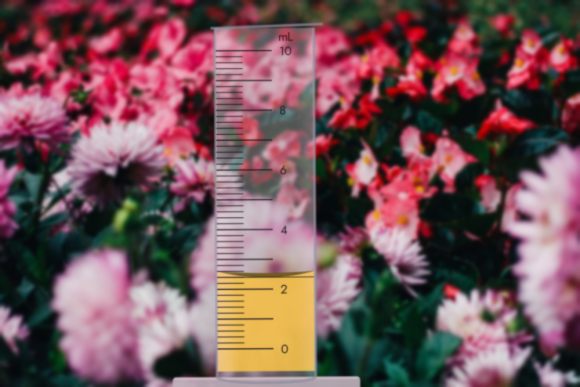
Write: 2.4 mL
